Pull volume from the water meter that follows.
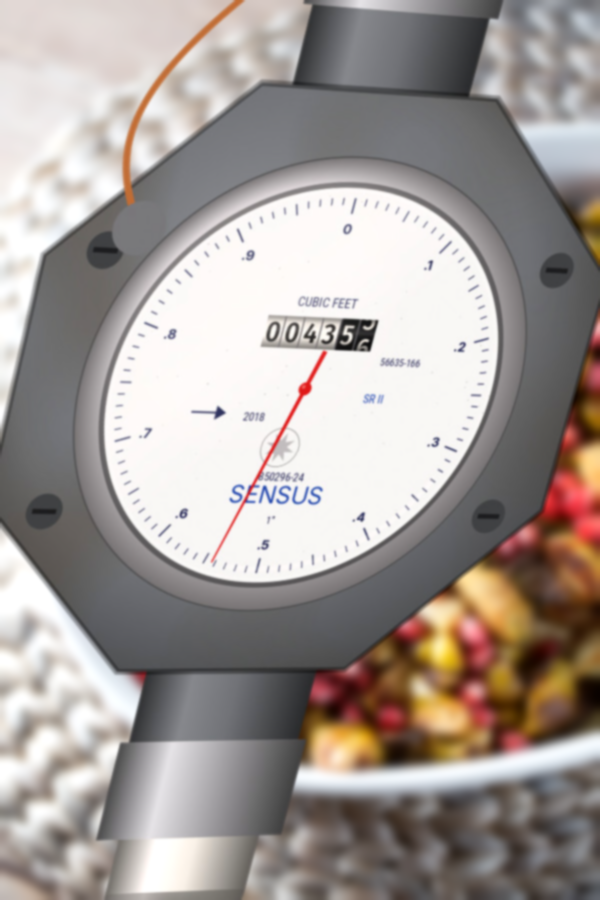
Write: 4355.54 ft³
